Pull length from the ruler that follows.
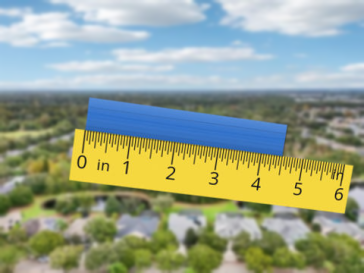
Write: 4.5 in
